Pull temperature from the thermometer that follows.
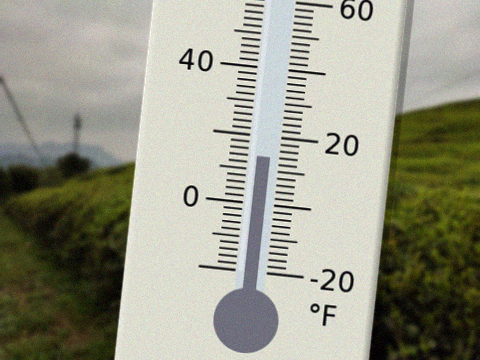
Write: 14 °F
